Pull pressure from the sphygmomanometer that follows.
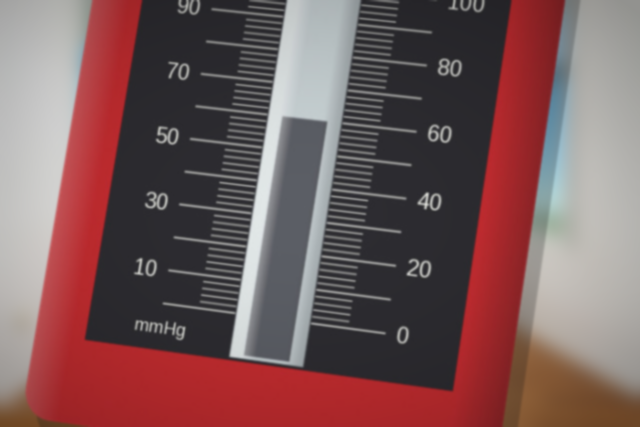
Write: 60 mmHg
